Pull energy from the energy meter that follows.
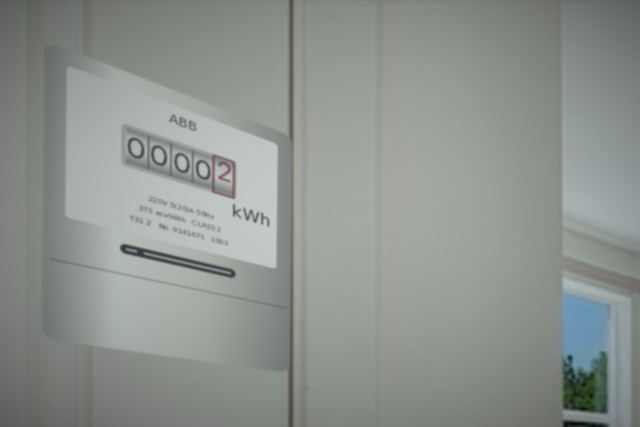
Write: 0.2 kWh
